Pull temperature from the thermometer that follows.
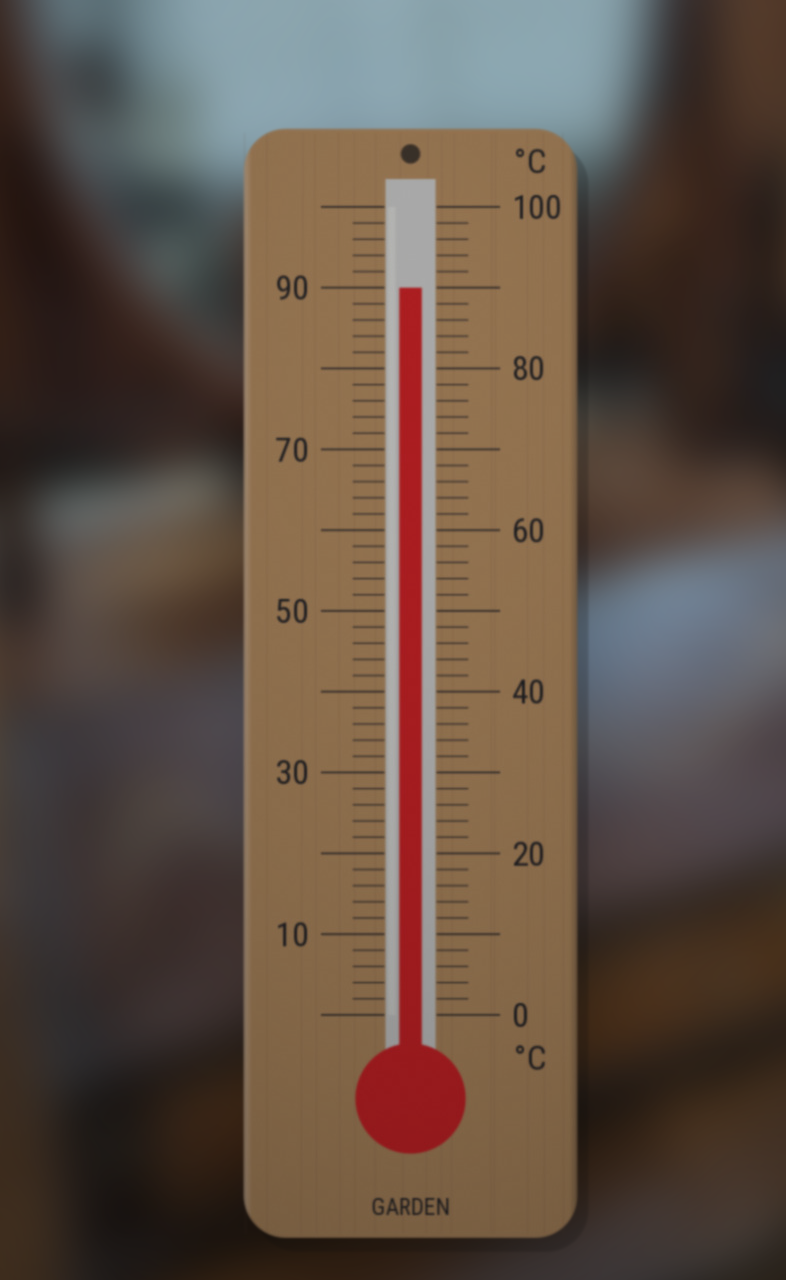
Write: 90 °C
